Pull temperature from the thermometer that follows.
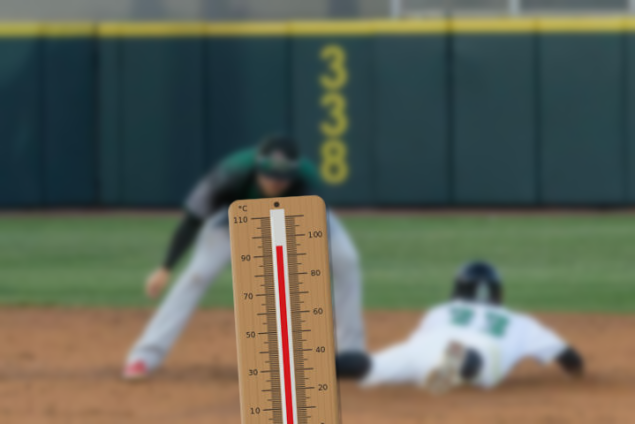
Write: 95 °C
